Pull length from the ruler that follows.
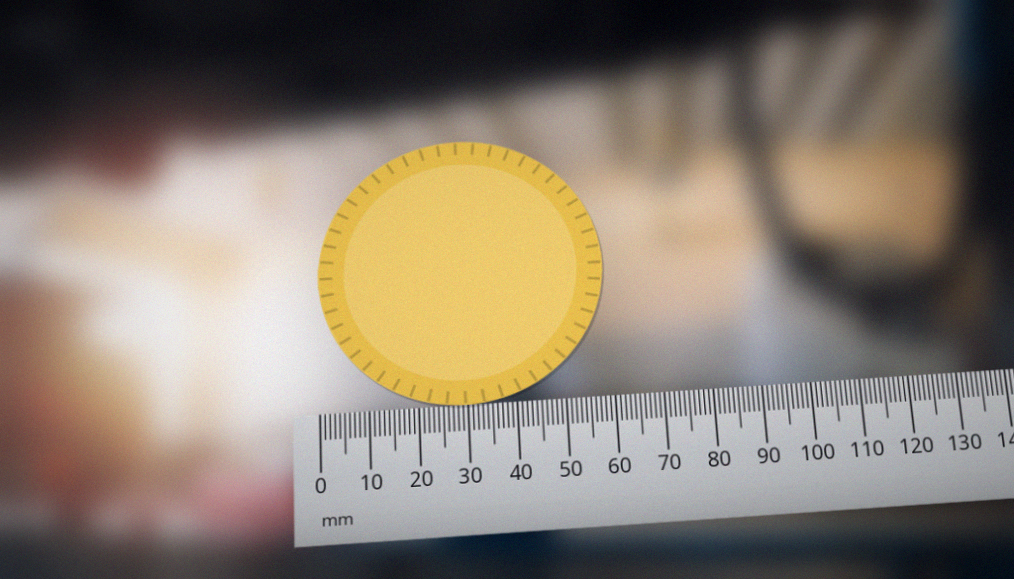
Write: 59 mm
